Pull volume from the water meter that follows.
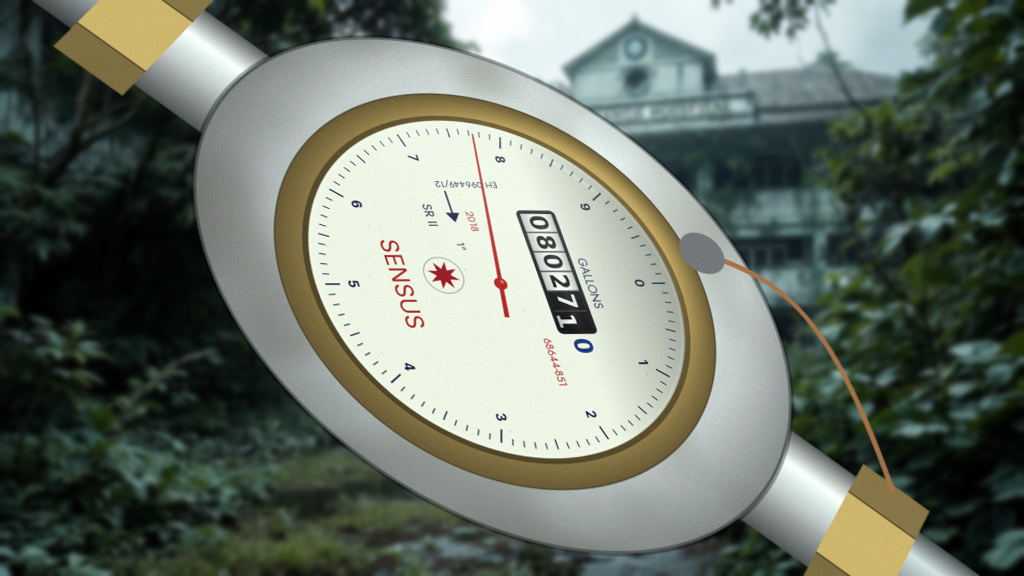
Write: 802707.7 gal
